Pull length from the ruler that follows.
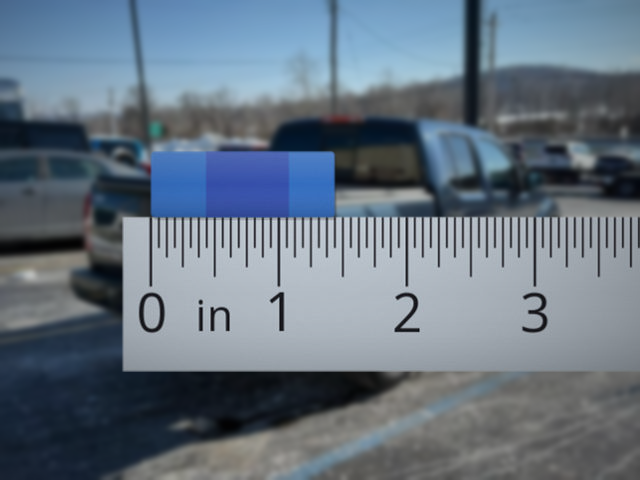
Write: 1.4375 in
